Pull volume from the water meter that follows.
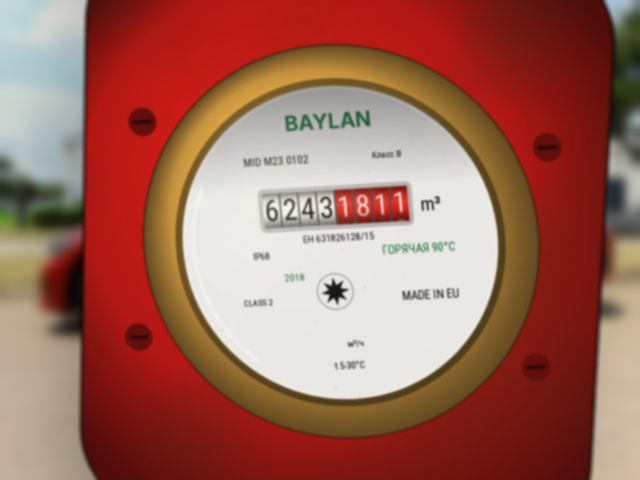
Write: 6243.1811 m³
